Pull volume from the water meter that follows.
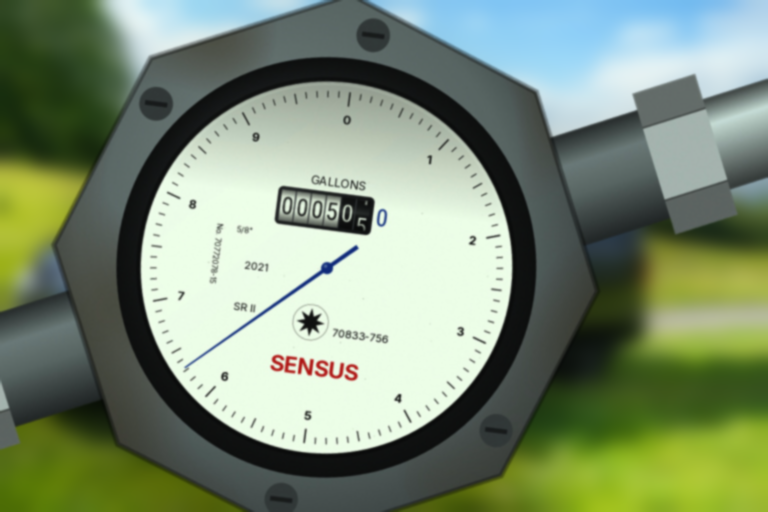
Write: 5046.3 gal
